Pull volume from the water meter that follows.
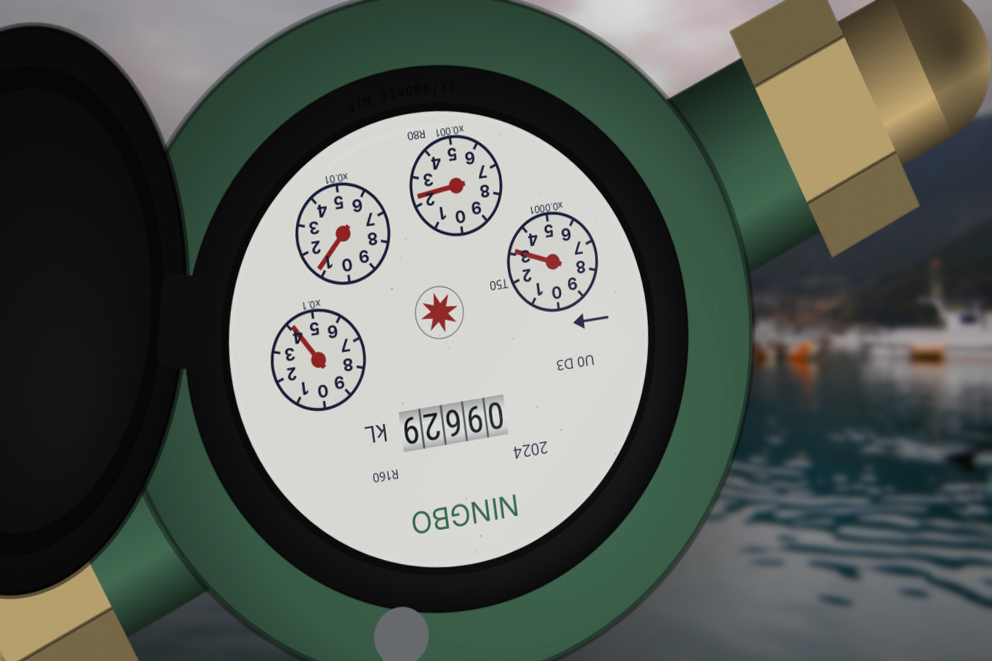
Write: 9629.4123 kL
